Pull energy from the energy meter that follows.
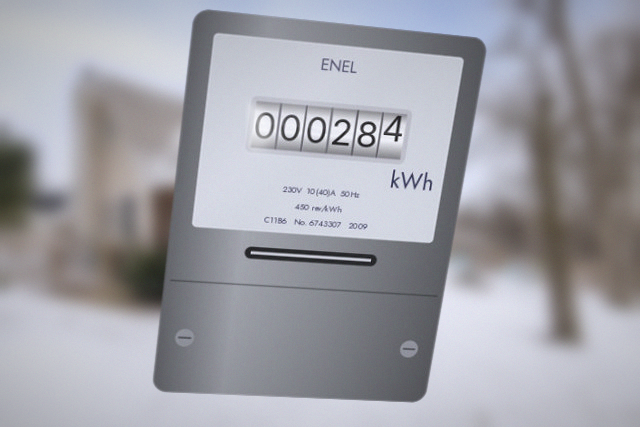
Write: 284 kWh
